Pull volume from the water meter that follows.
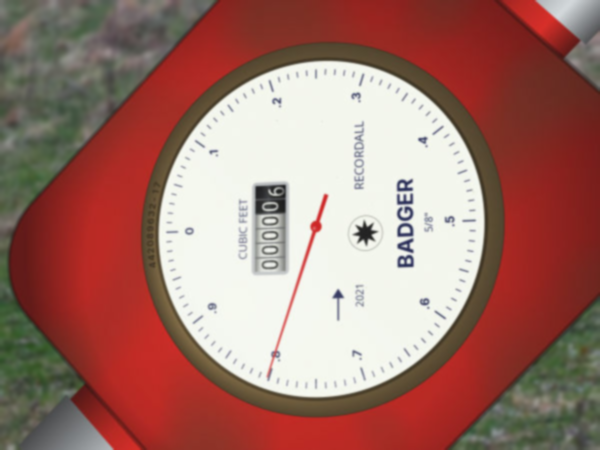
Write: 5.80 ft³
